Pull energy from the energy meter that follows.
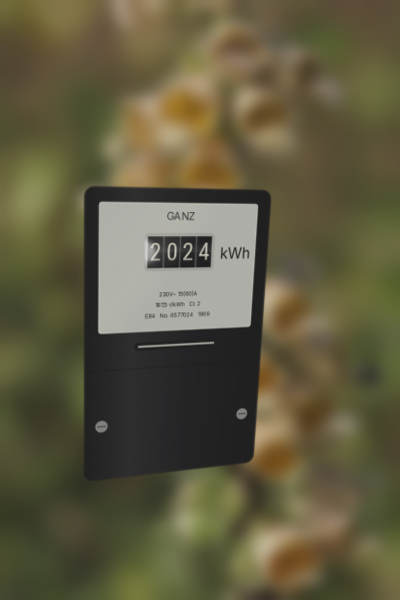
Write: 2024 kWh
